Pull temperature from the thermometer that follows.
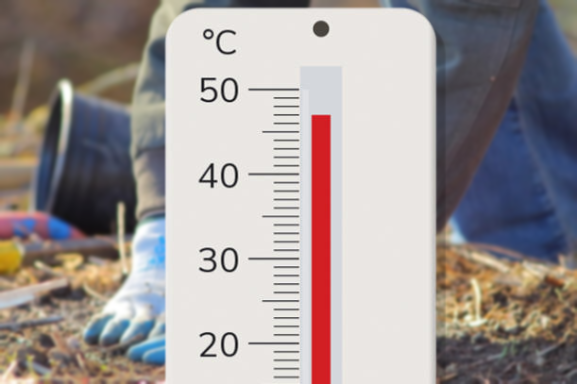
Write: 47 °C
